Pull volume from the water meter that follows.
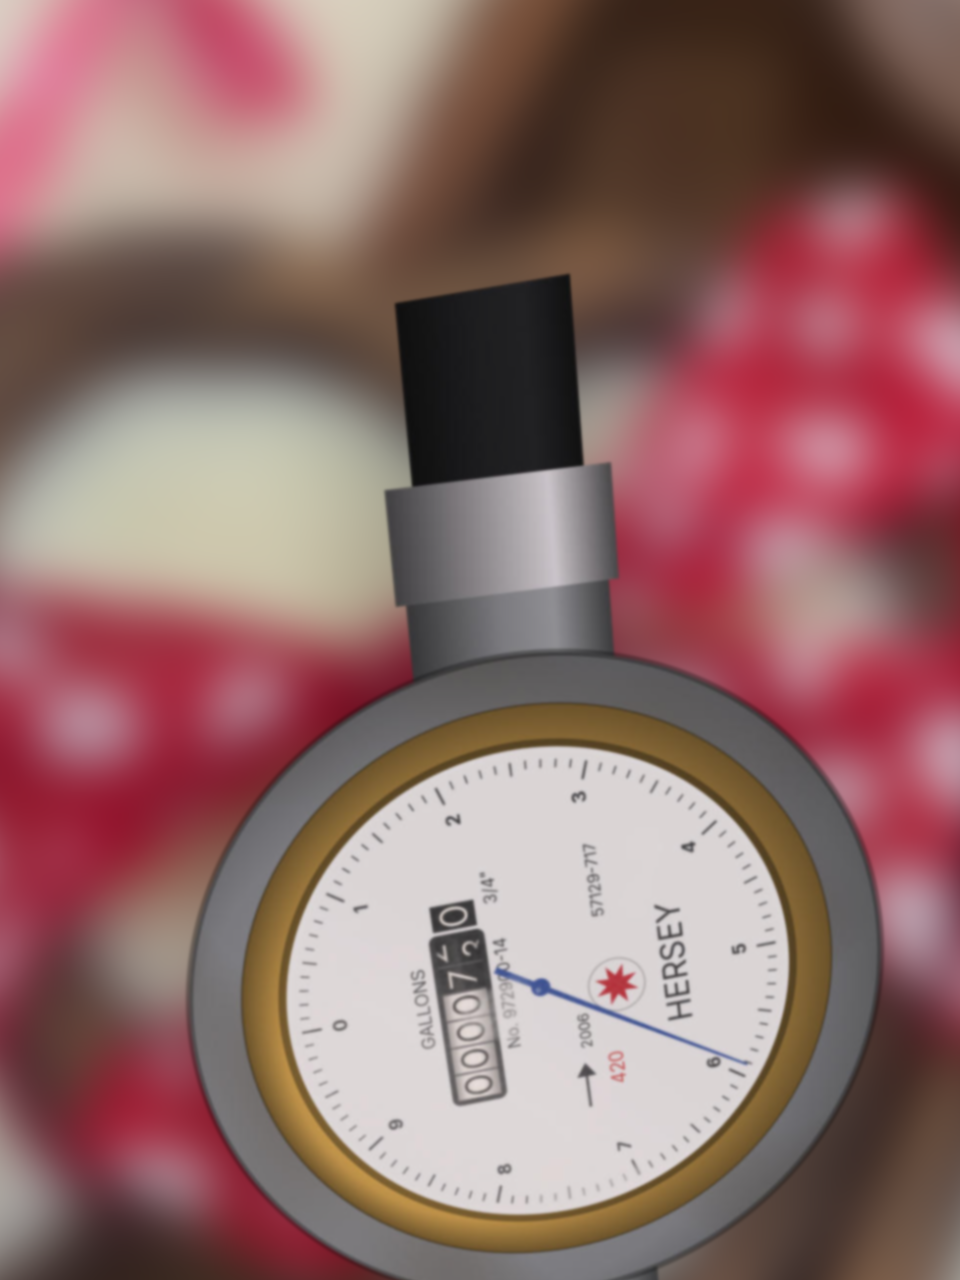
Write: 725.9 gal
